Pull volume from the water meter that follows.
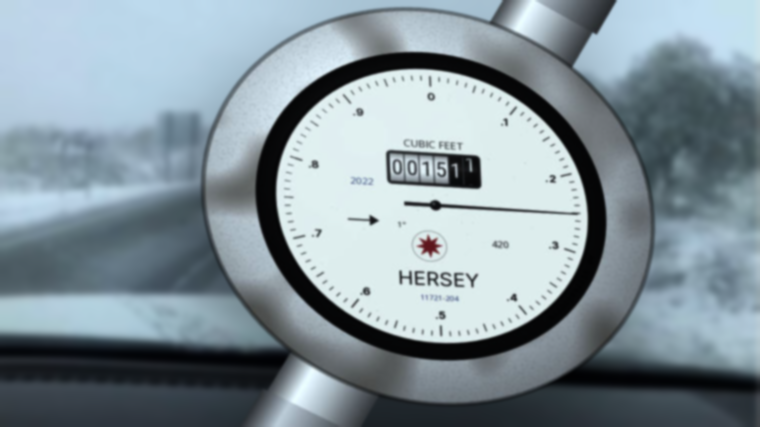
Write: 1511.25 ft³
